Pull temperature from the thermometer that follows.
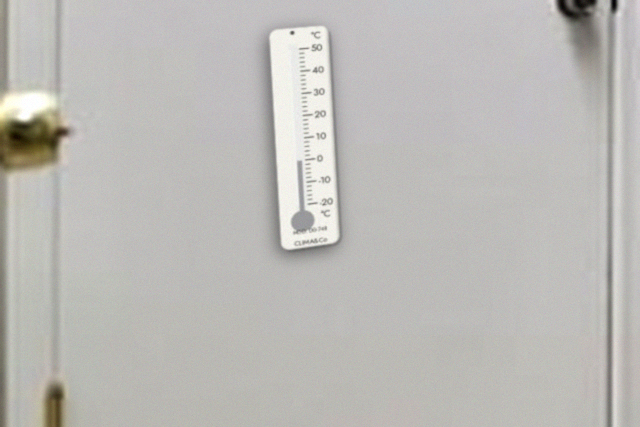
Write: 0 °C
